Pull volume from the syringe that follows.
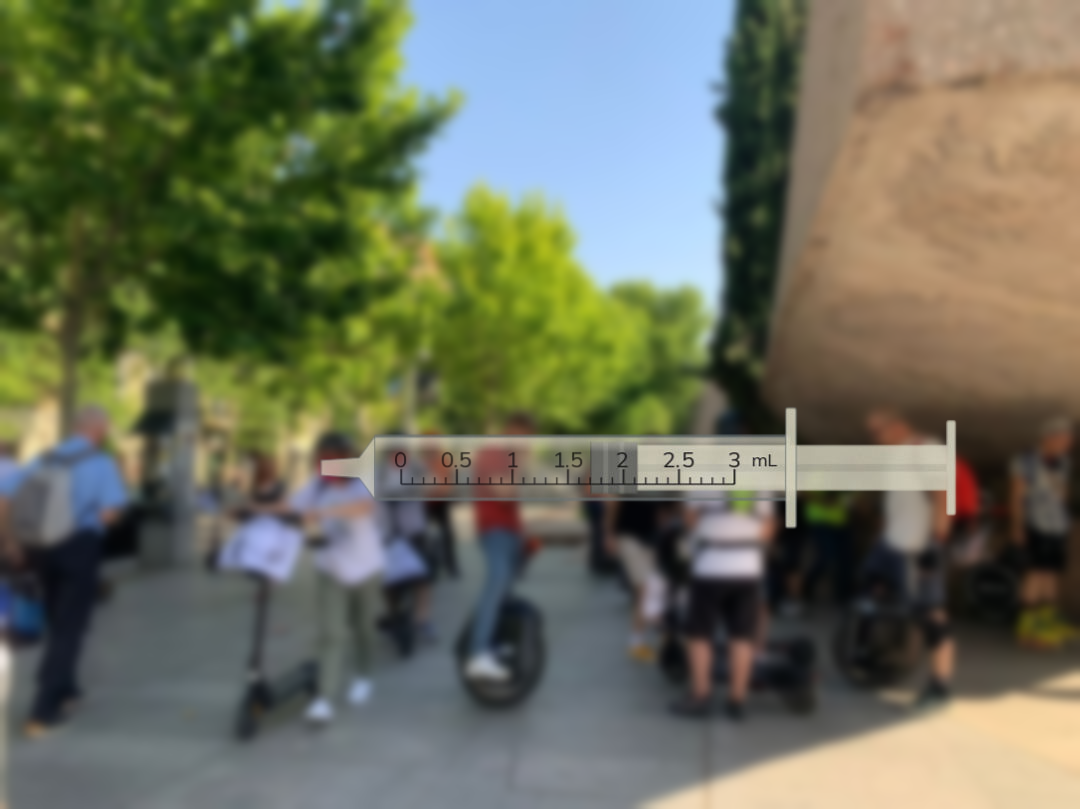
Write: 1.7 mL
